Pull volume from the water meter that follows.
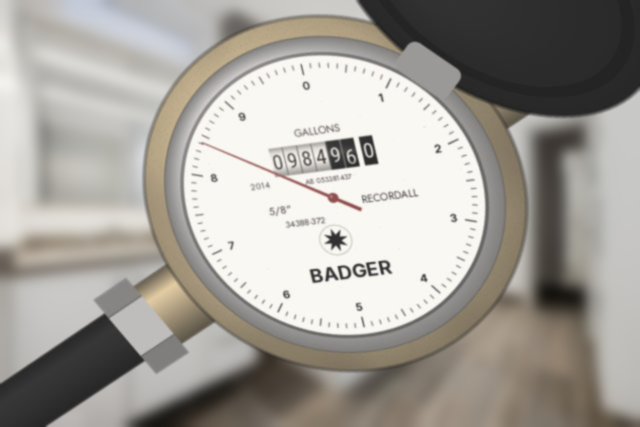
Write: 984958.4 gal
